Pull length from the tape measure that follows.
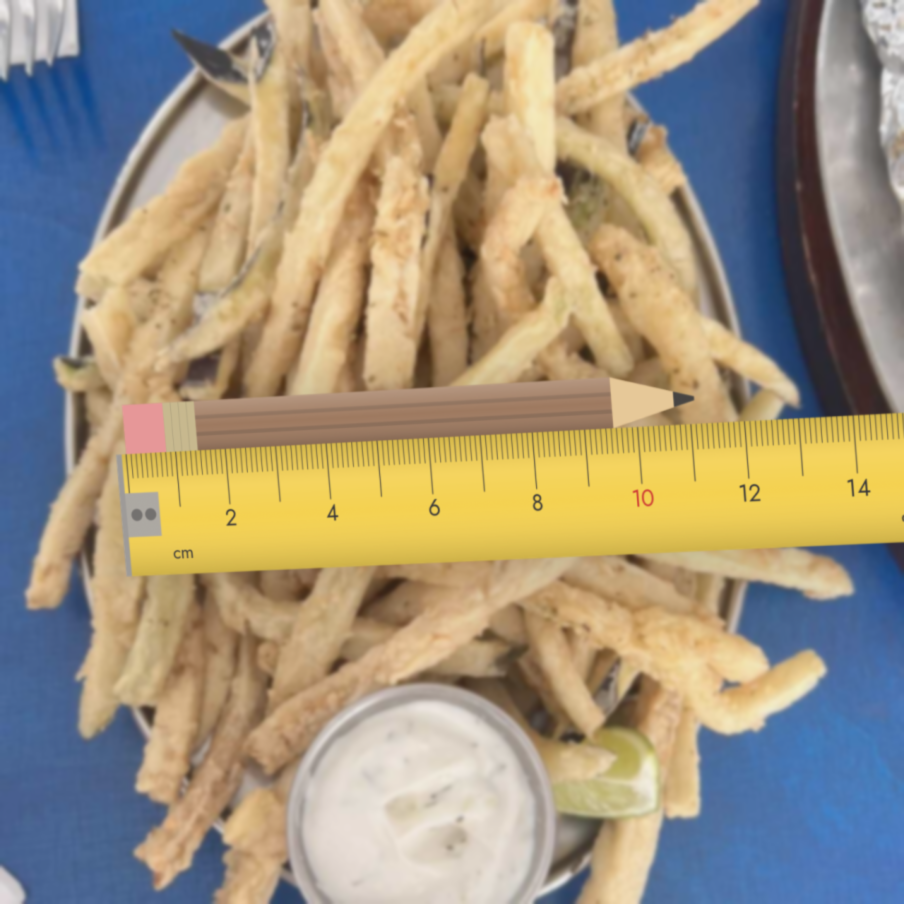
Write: 11.1 cm
